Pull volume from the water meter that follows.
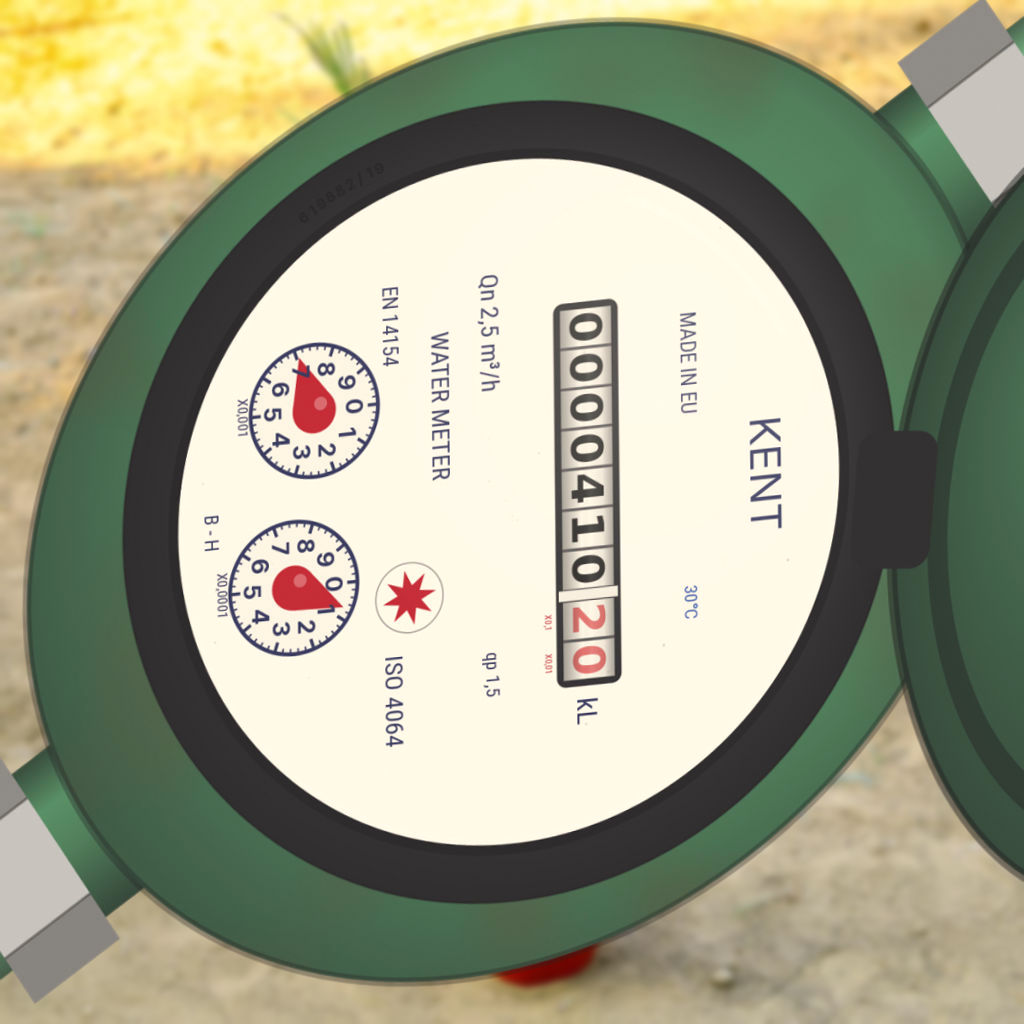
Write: 410.2070 kL
